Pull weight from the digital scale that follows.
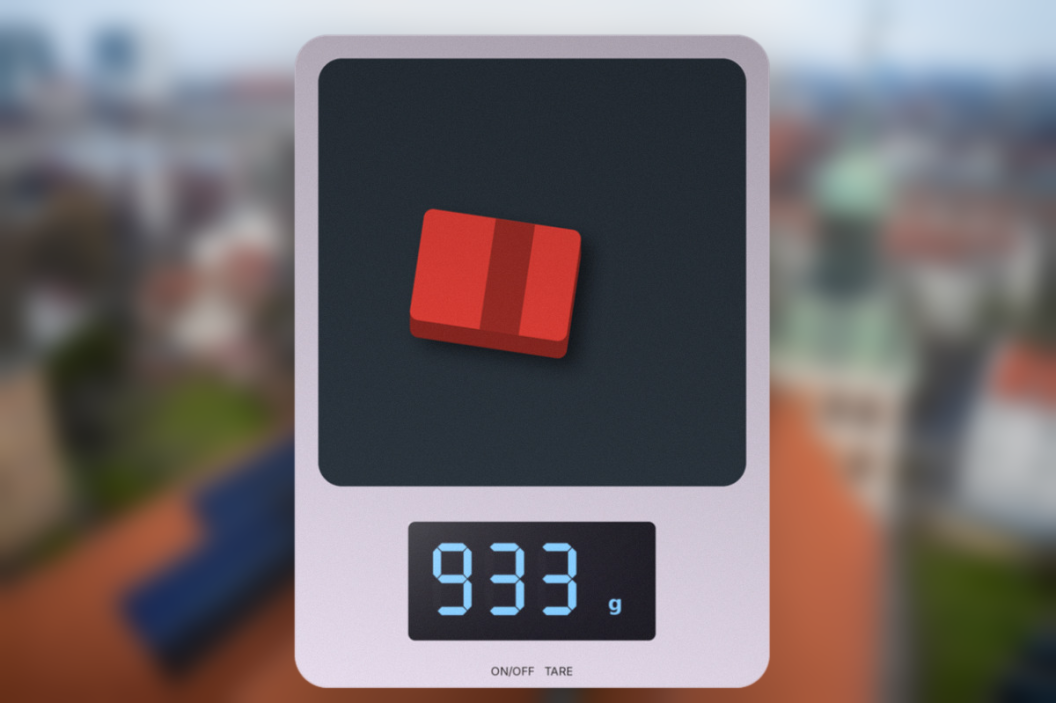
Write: 933 g
